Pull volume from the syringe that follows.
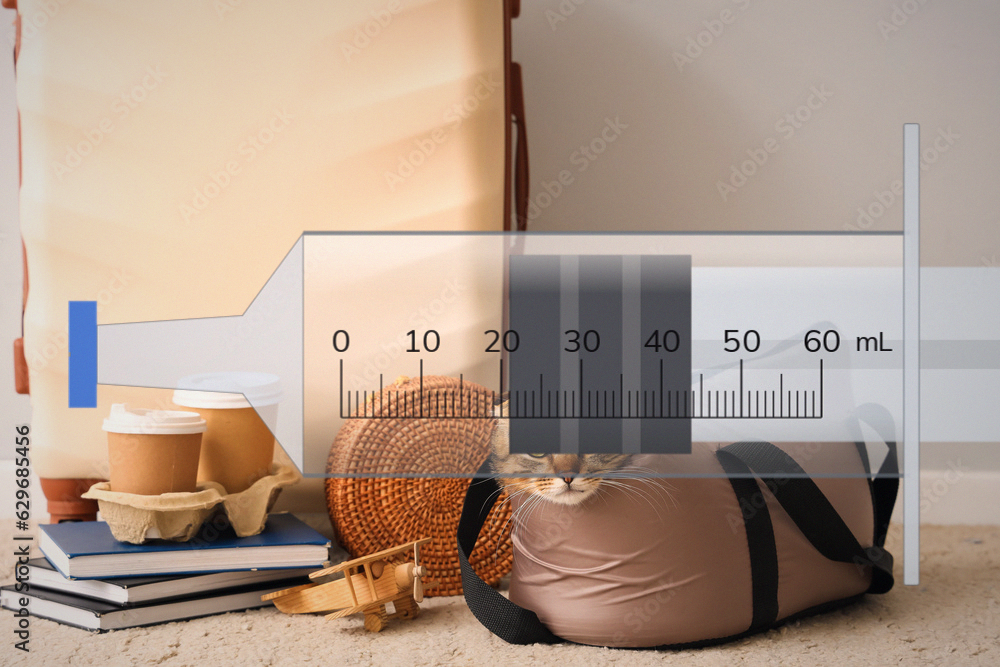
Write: 21 mL
